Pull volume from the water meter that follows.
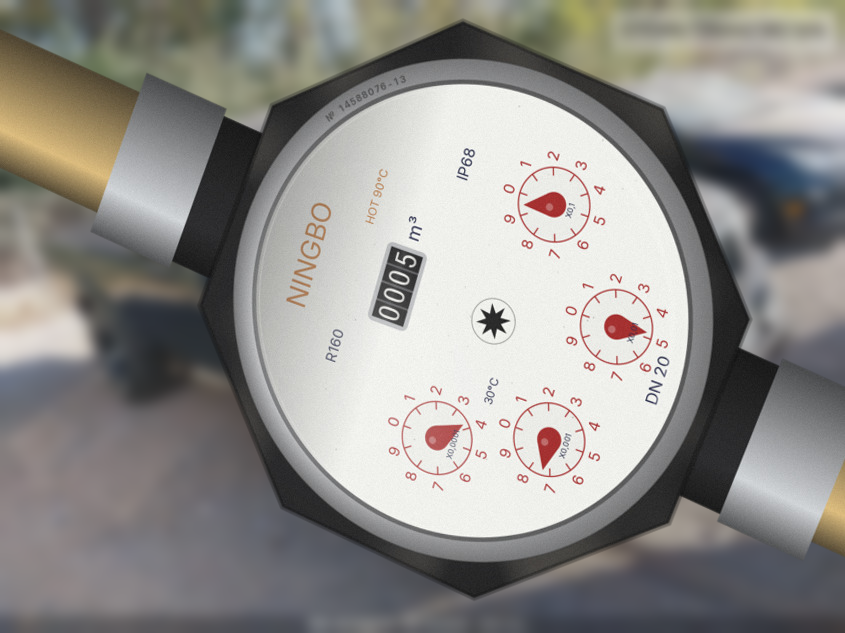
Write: 4.9473 m³
